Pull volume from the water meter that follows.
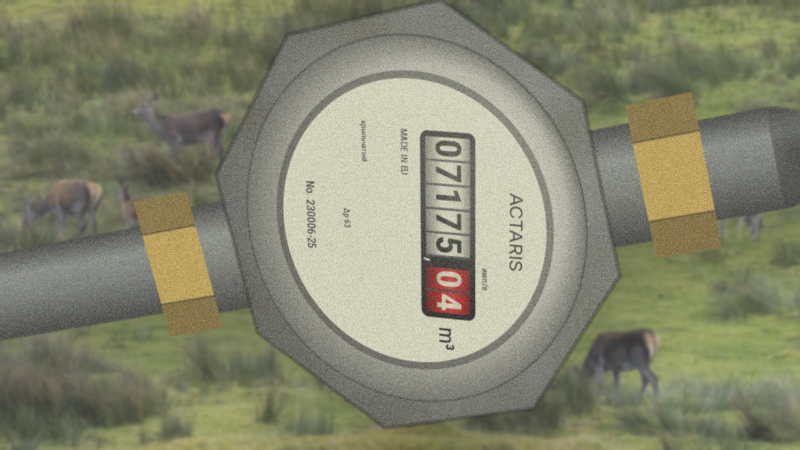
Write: 7175.04 m³
